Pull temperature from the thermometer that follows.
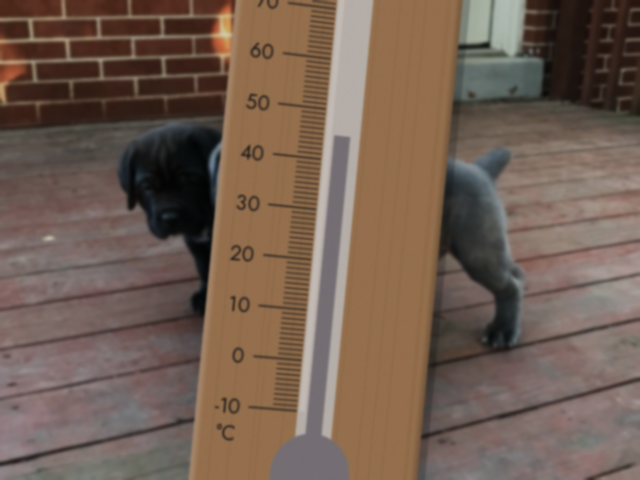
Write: 45 °C
